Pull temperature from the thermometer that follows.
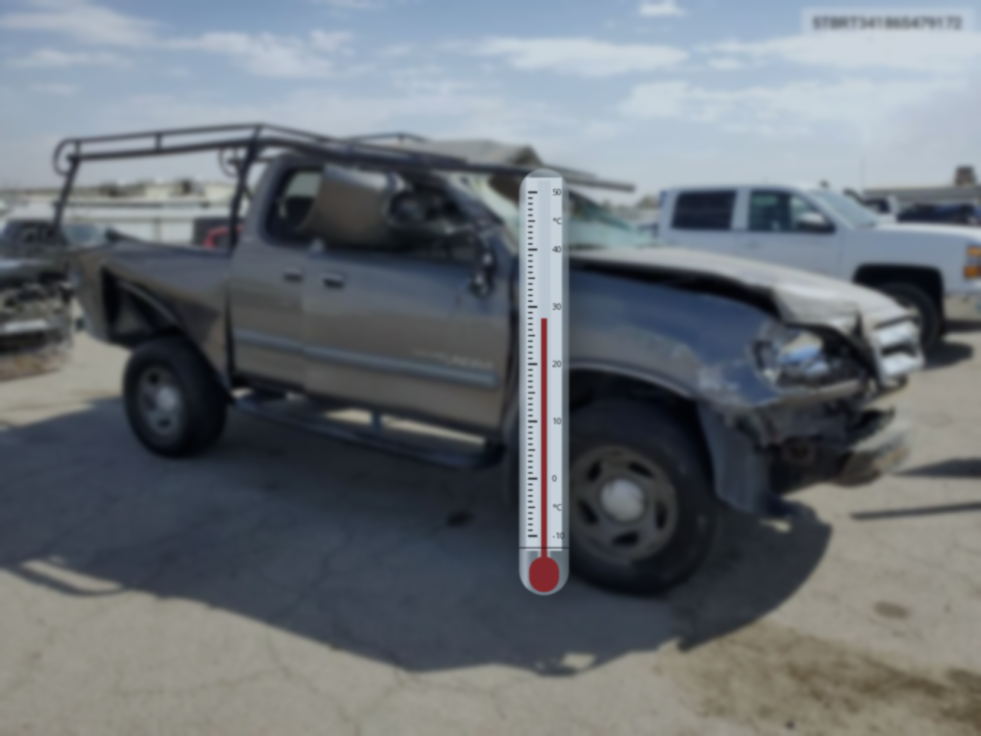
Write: 28 °C
